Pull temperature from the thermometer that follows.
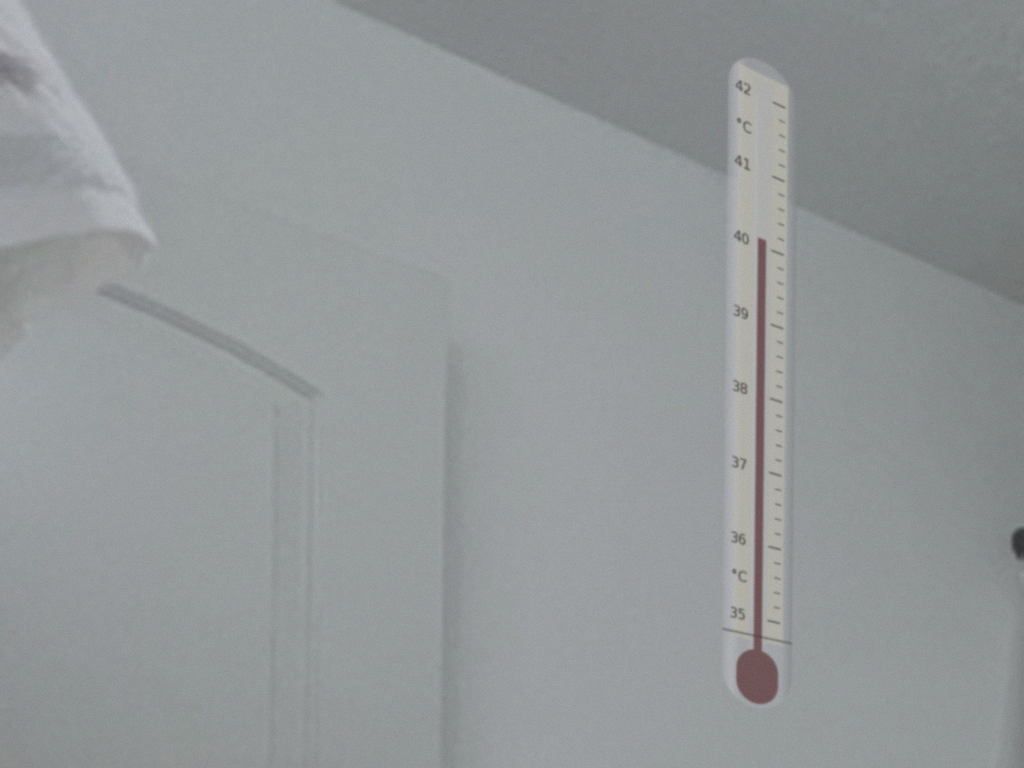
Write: 40.1 °C
